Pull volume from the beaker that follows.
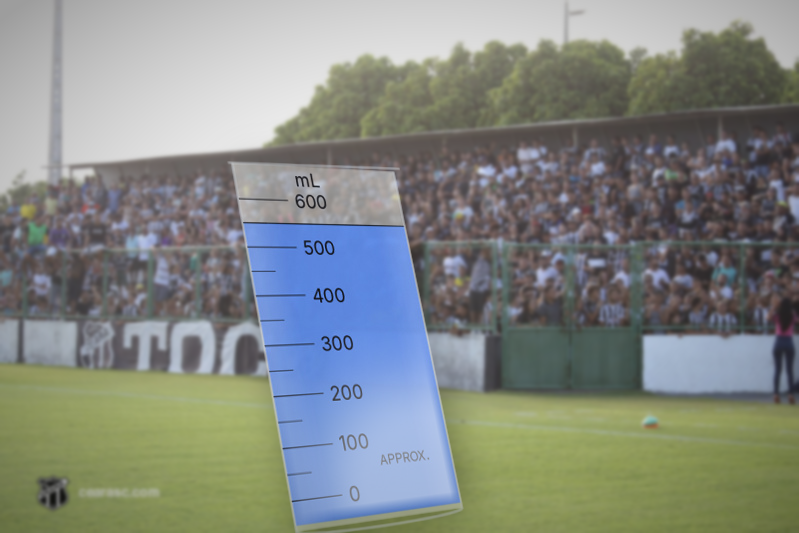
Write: 550 mL
